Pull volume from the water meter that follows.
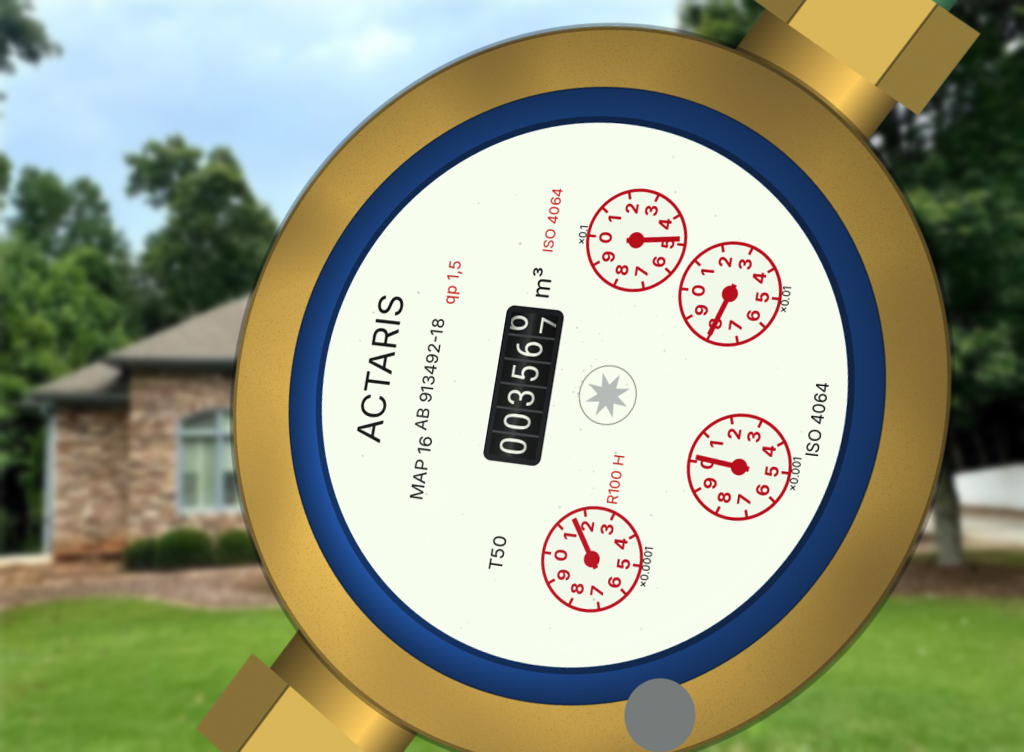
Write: 3566.4801 m³
